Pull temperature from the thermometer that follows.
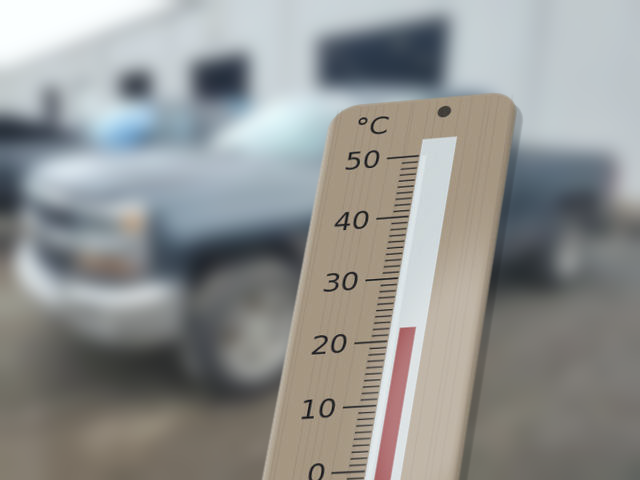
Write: 22 °C
